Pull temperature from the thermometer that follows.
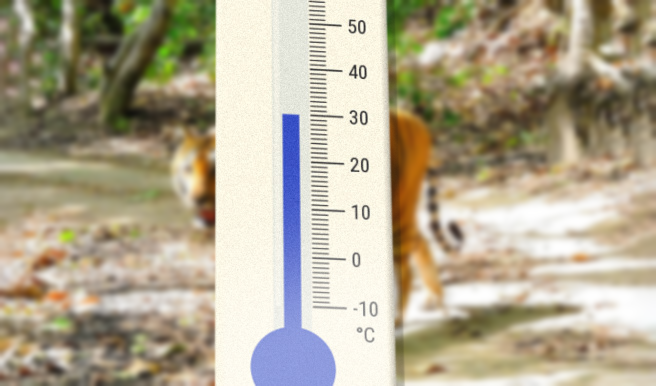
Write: 30 °C
